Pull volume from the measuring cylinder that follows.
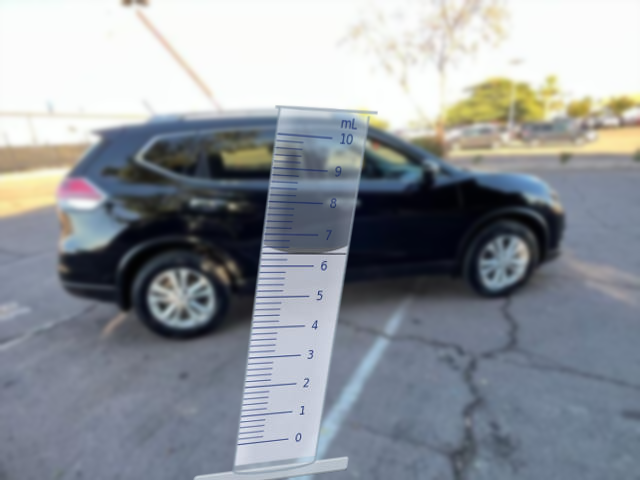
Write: 6.4 mL
